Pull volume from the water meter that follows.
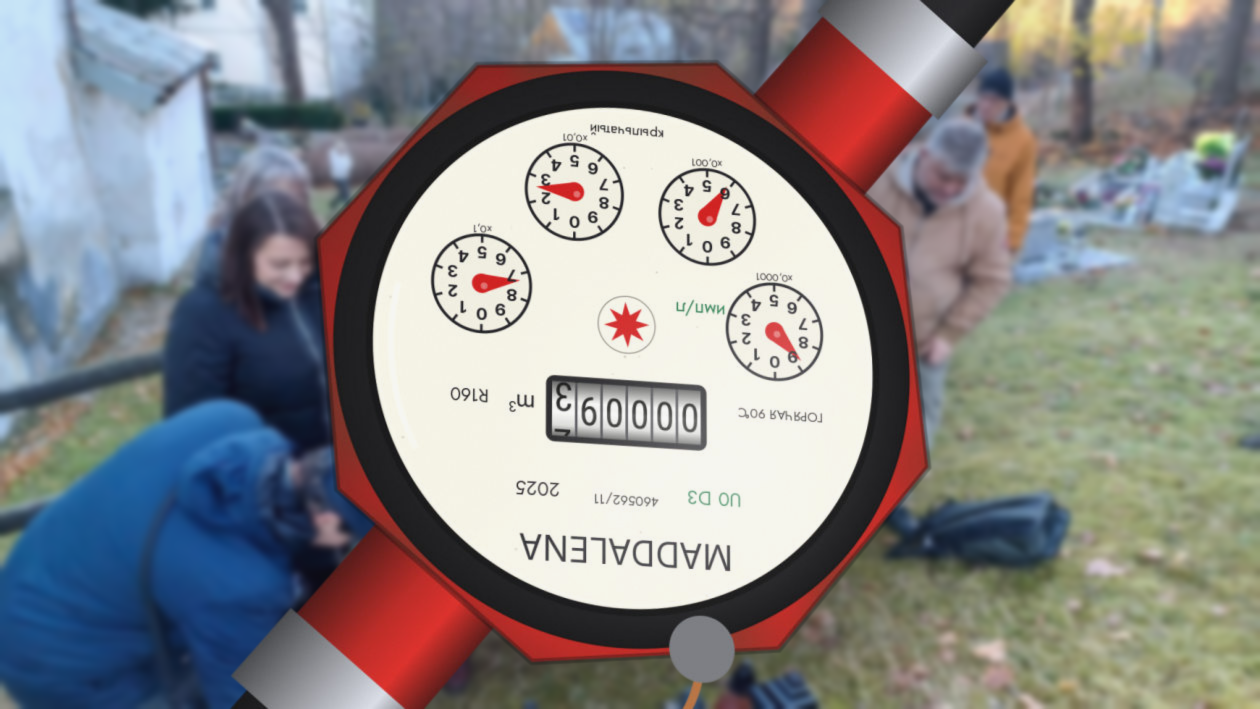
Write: 92.7258 m³
